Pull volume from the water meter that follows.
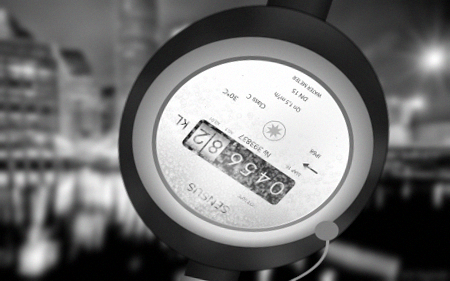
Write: 456.82 kL
